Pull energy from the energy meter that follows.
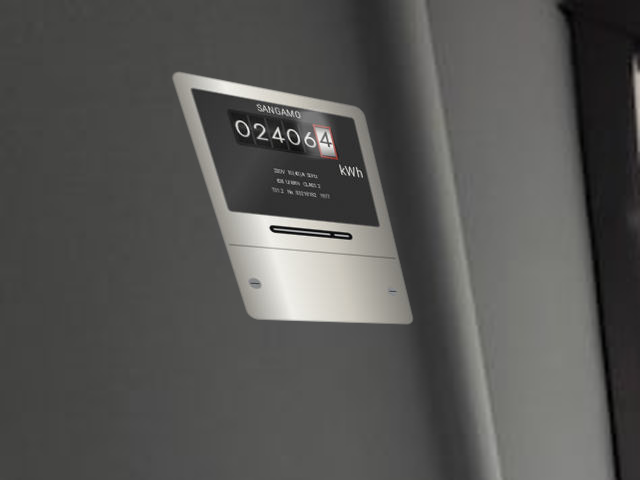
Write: 2406.4 kWh
